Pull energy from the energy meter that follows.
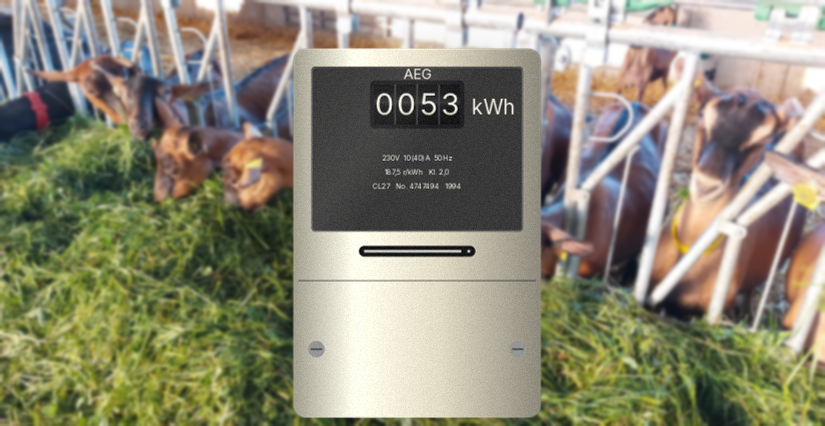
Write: 53 kWh
